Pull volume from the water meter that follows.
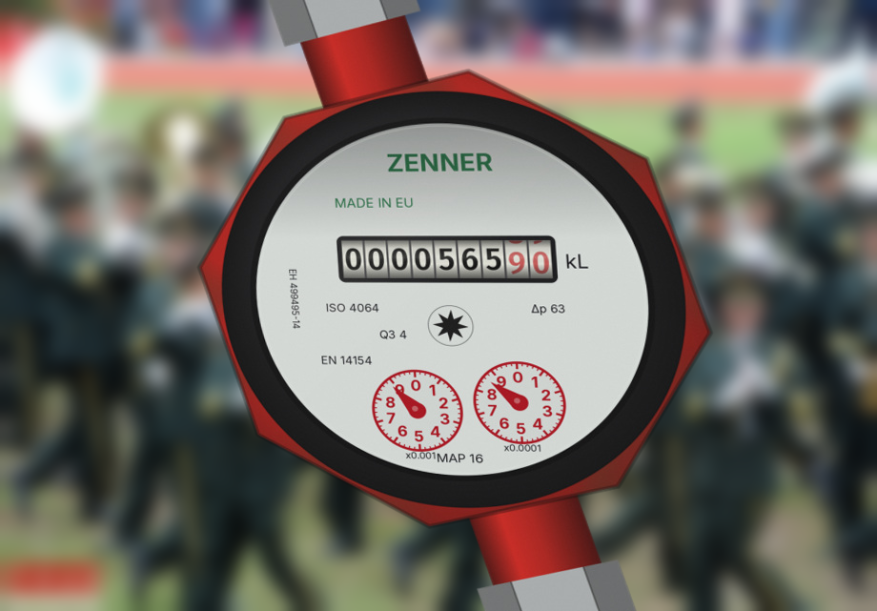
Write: 565.8988 kL
